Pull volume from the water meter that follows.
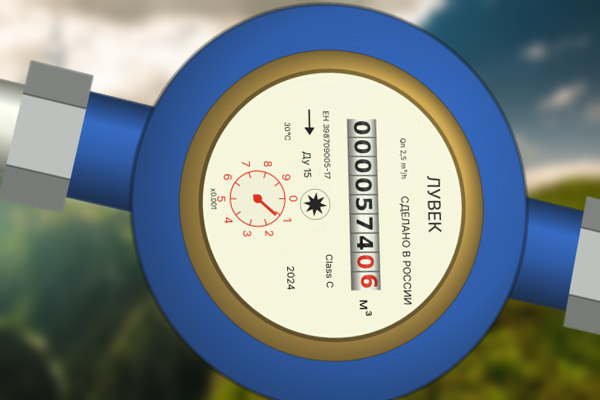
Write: 574.061 m³
